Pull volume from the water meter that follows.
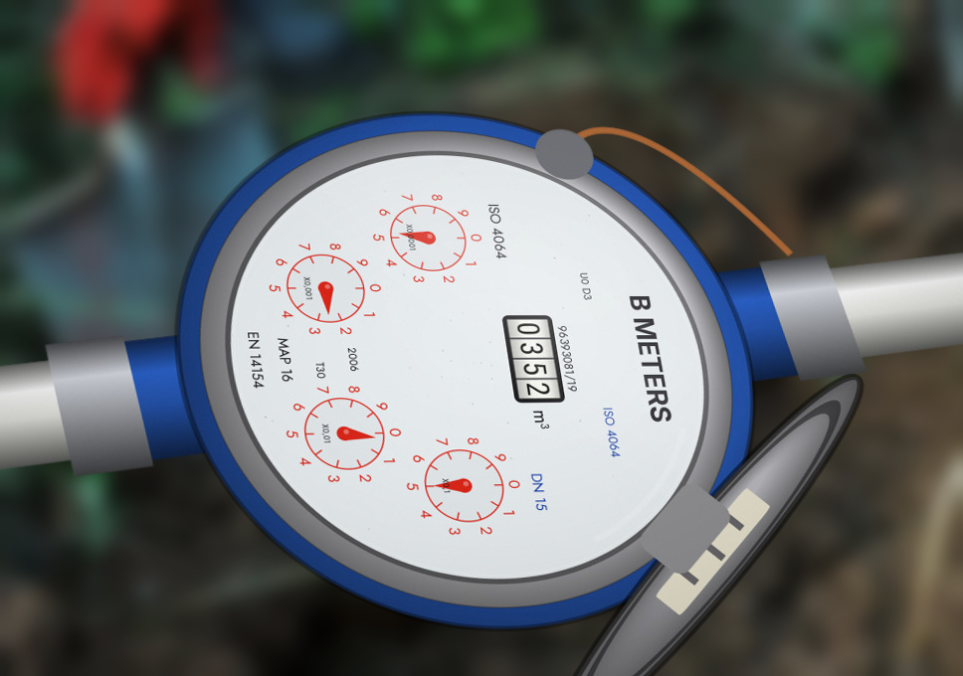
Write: 352.5025 m³
